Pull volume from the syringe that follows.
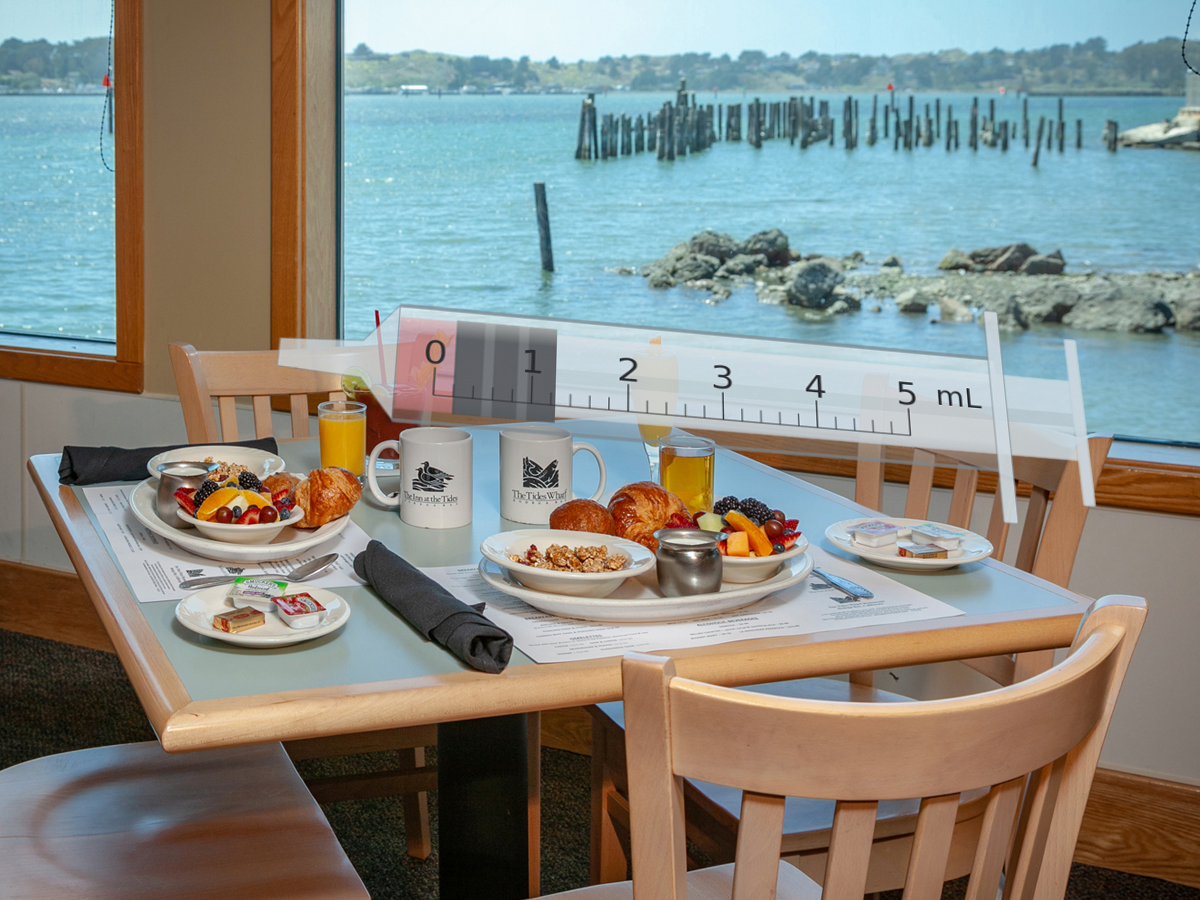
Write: 0.2 mL
